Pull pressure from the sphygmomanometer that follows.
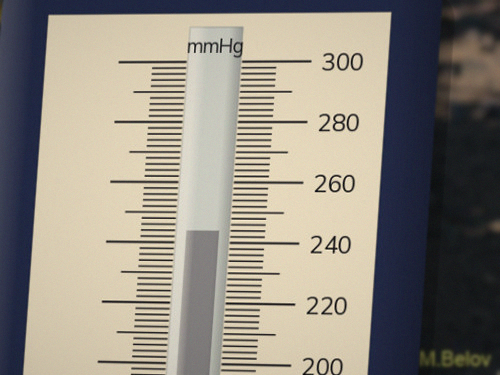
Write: 244 mmHg
